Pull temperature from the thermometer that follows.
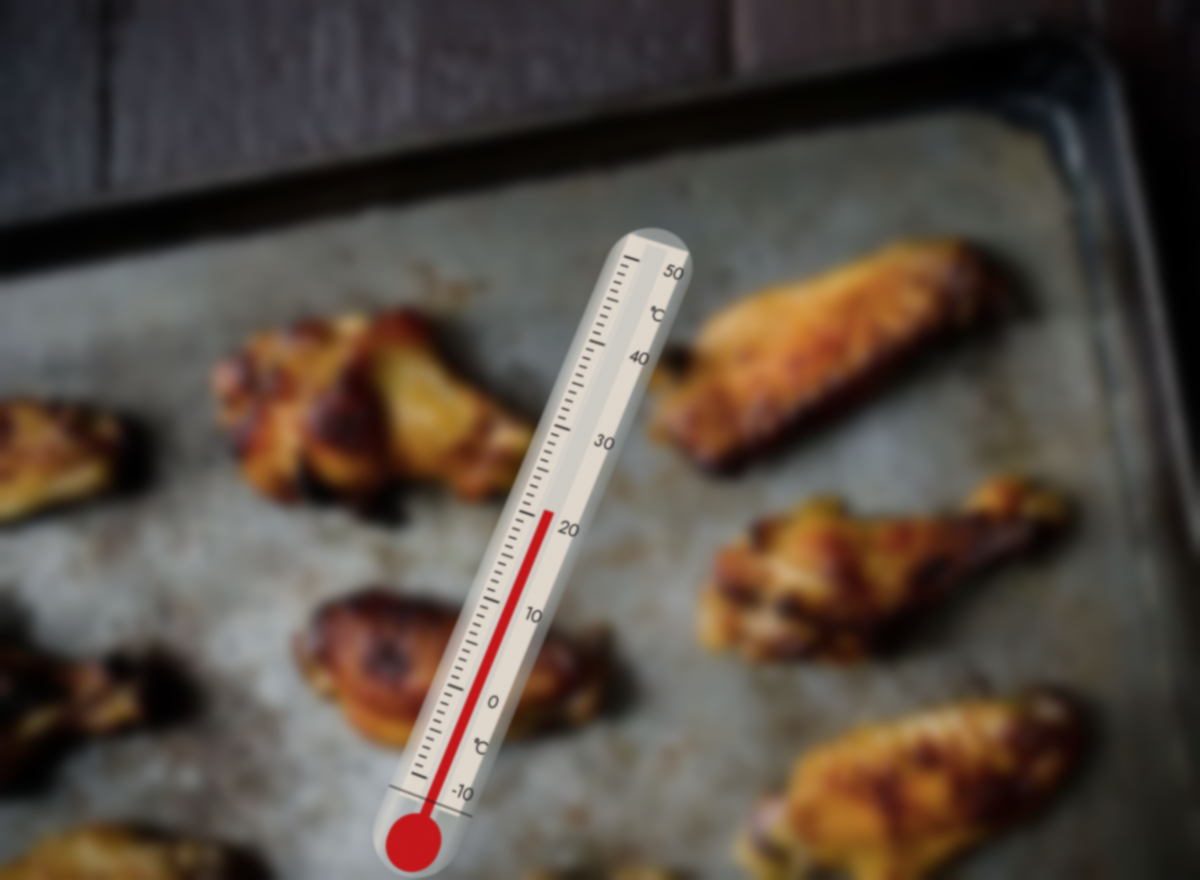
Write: 21 °C
